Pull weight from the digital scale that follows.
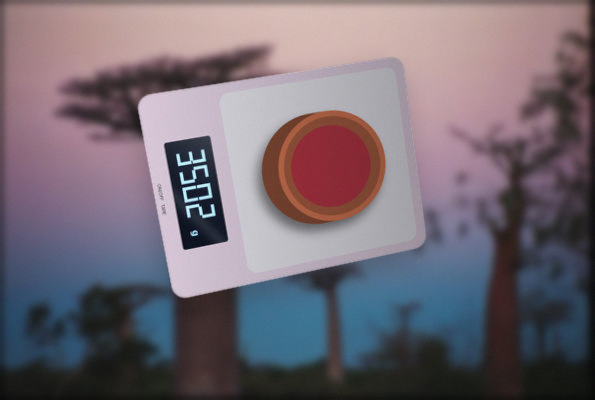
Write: 3502 g
